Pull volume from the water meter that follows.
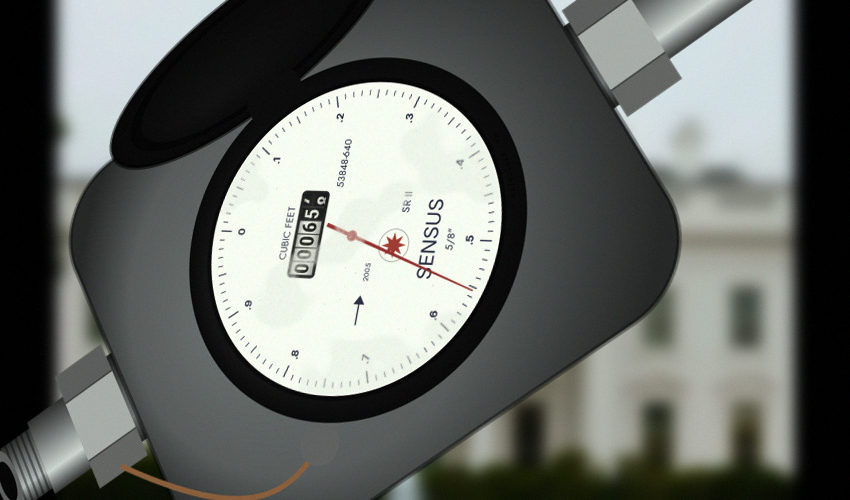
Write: 657.55 ft³
